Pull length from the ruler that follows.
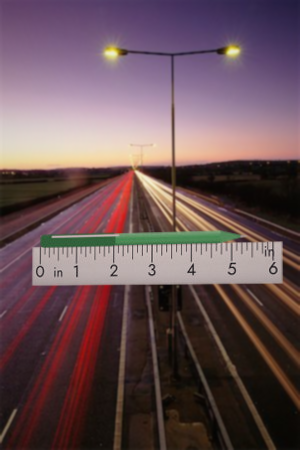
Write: 5.375 in
